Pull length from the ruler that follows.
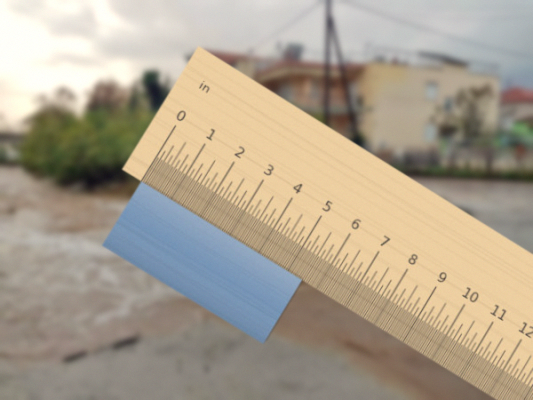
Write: 5.5 in
